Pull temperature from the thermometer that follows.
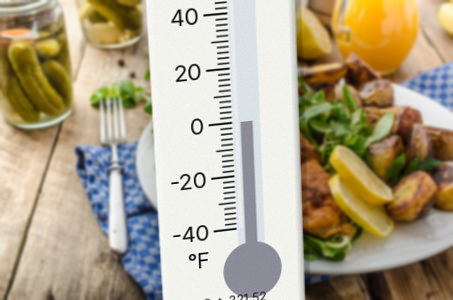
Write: 0 °F
